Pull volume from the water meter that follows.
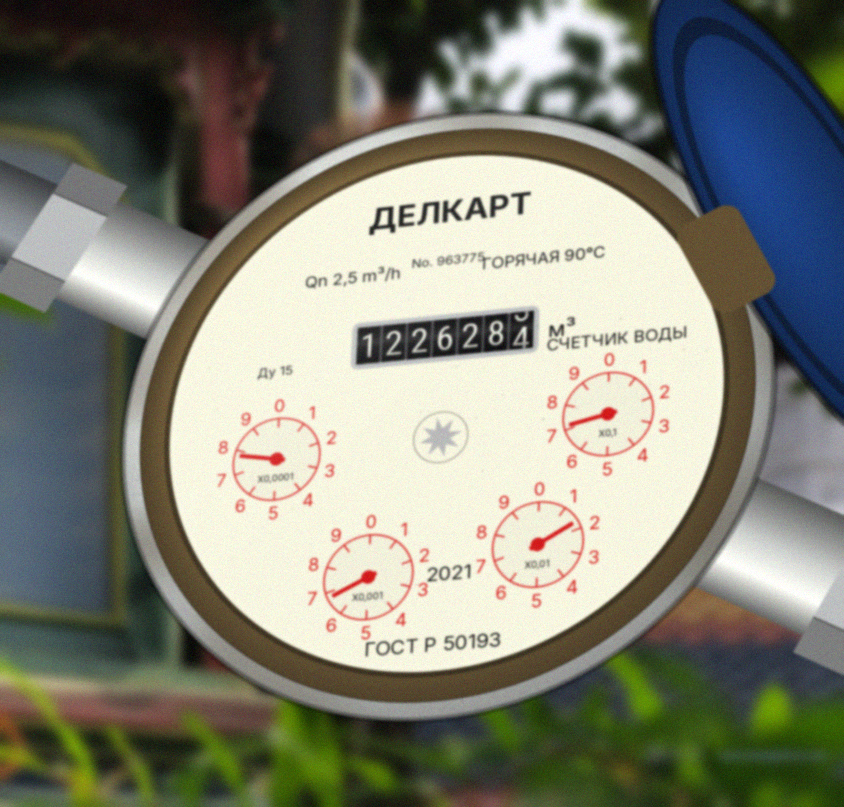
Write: 1226283.7167 m³
